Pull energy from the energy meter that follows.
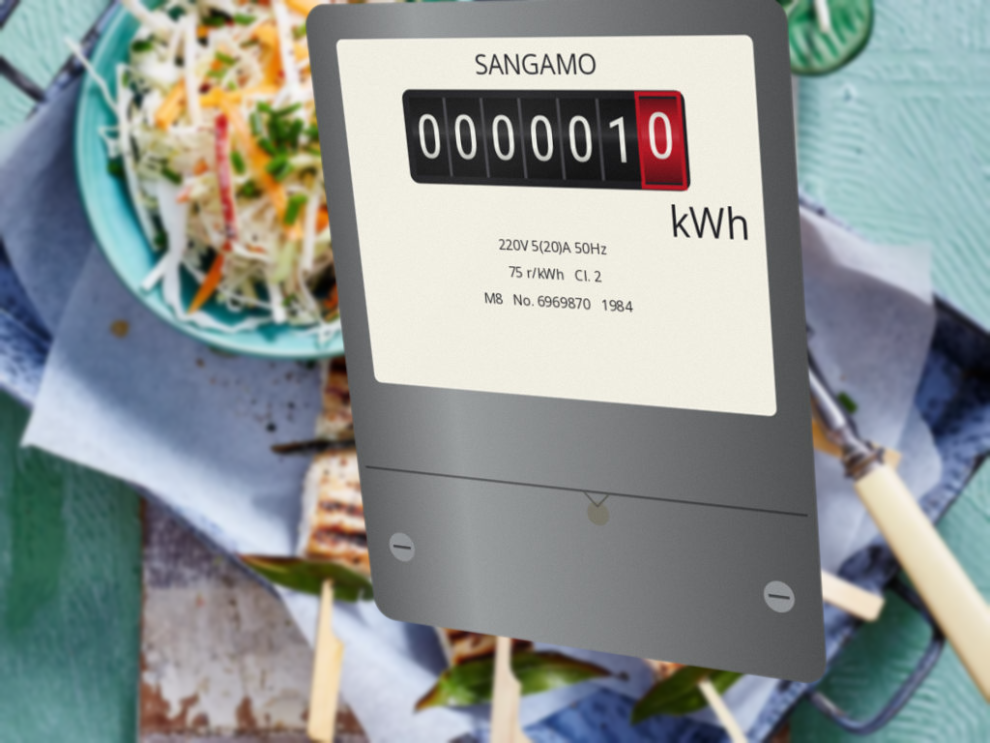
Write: 1.0 kWh
